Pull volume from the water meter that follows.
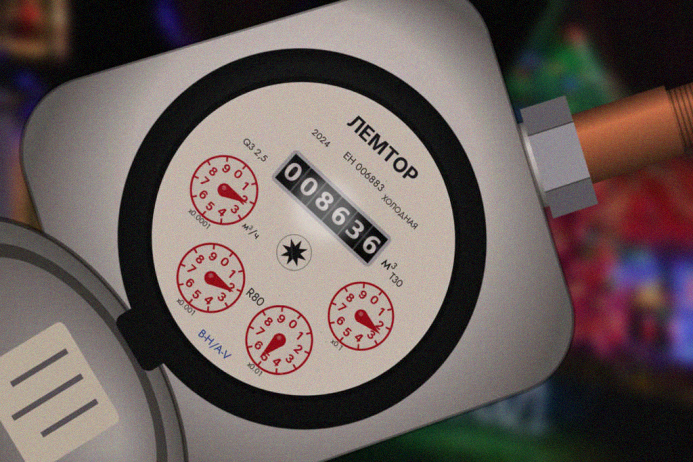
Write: 8636.2522 m³
